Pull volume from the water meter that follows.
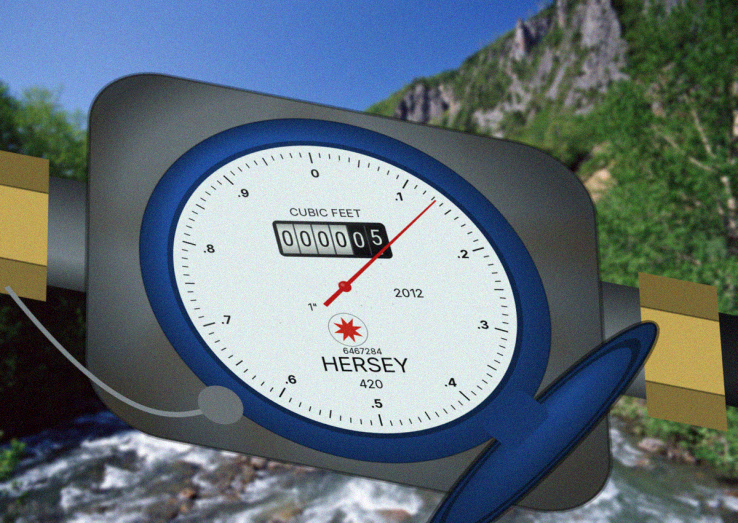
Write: 5.13 ft³
